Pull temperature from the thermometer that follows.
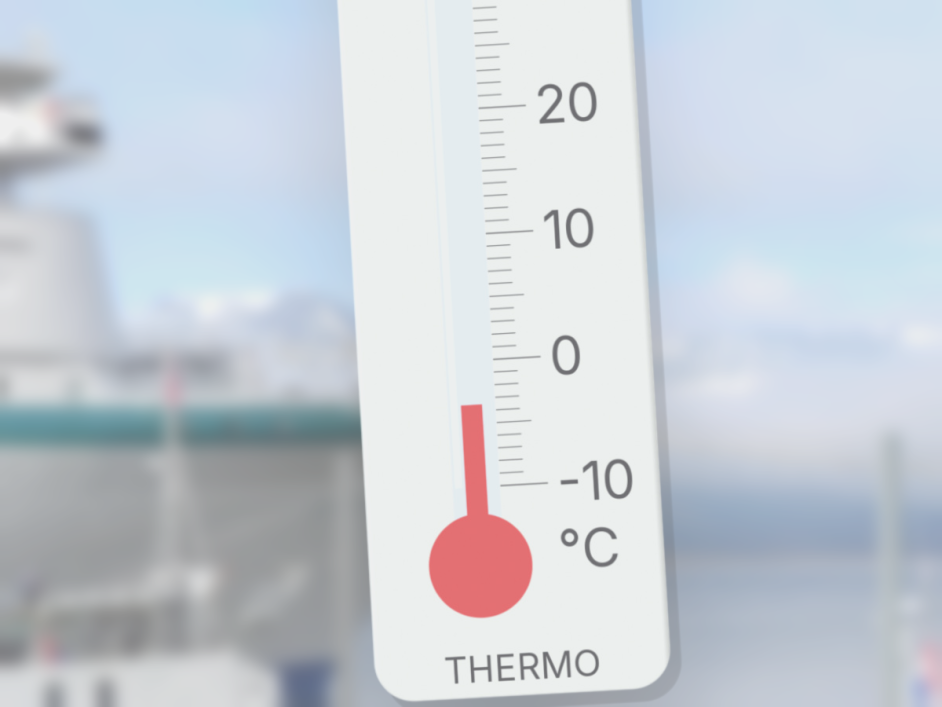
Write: -3.5 °C
